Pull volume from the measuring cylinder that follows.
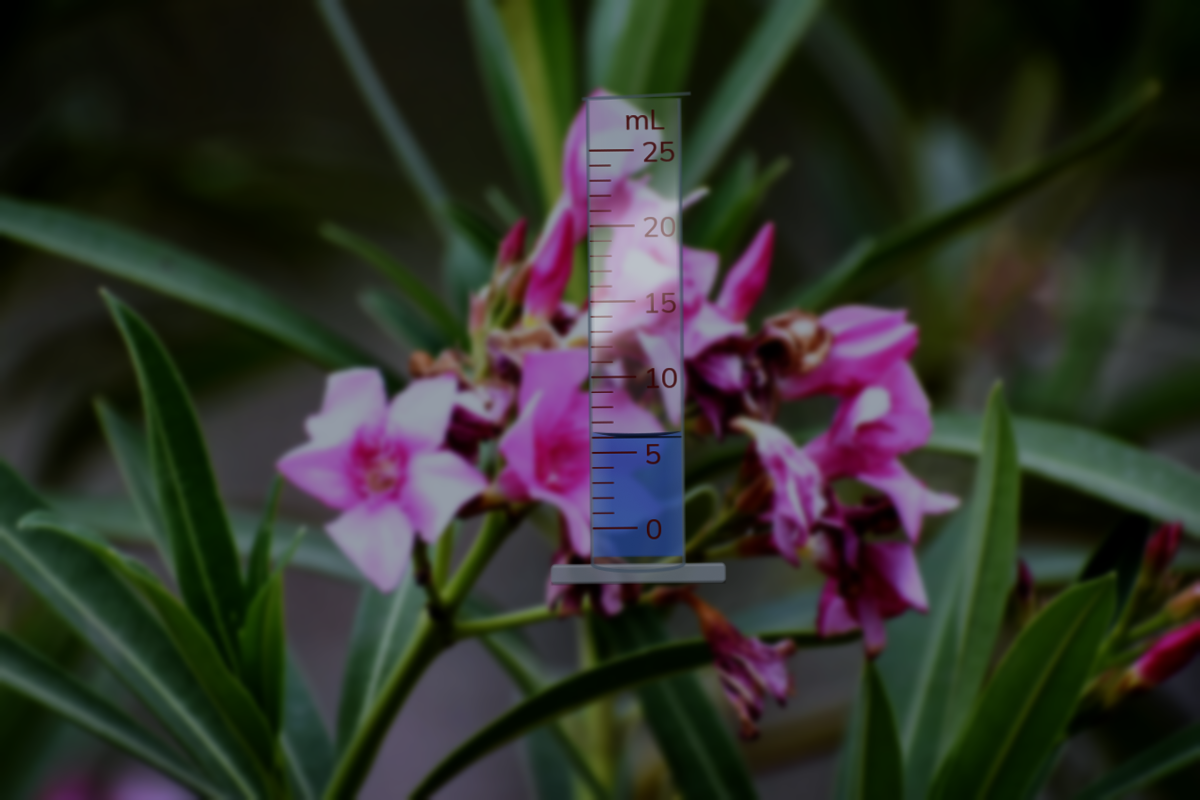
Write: 6 mL
